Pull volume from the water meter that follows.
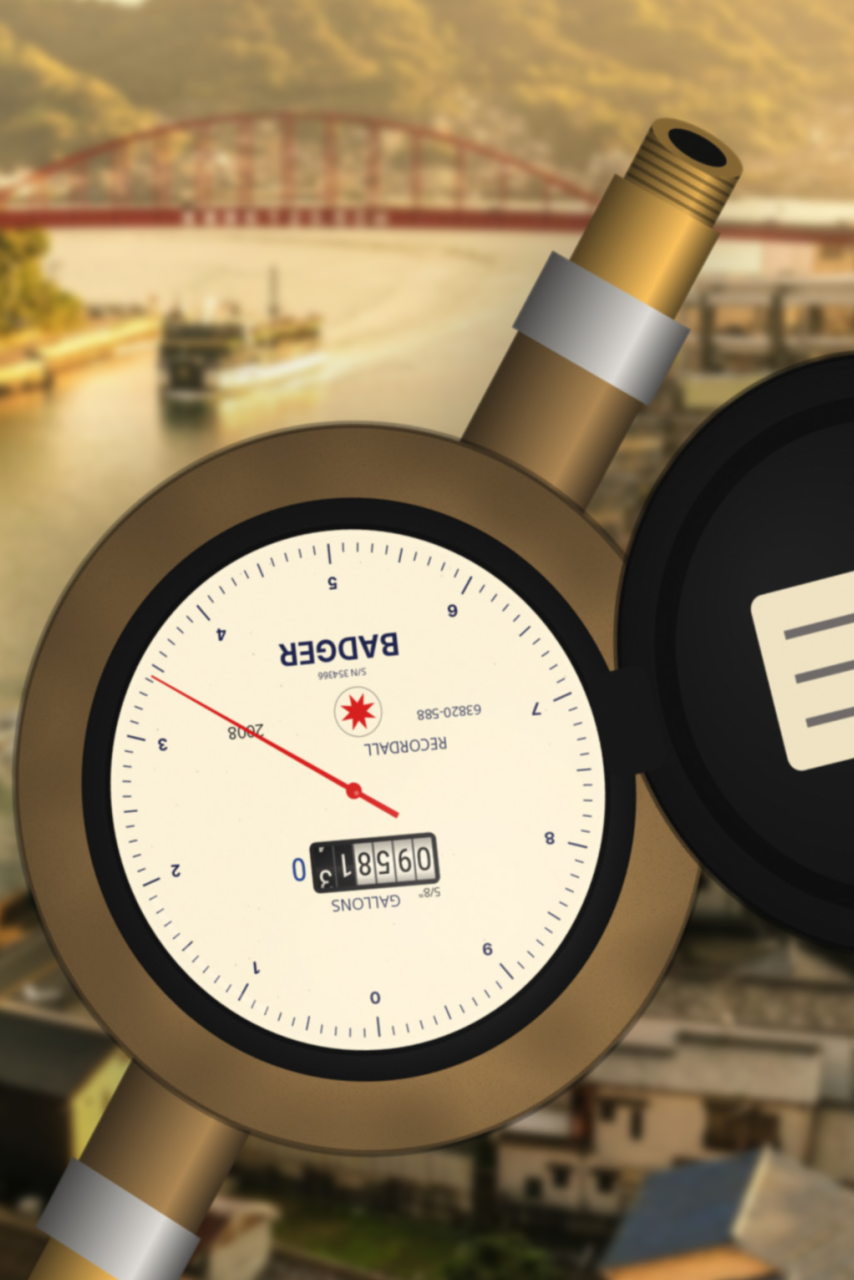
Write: 958133.4 gal
